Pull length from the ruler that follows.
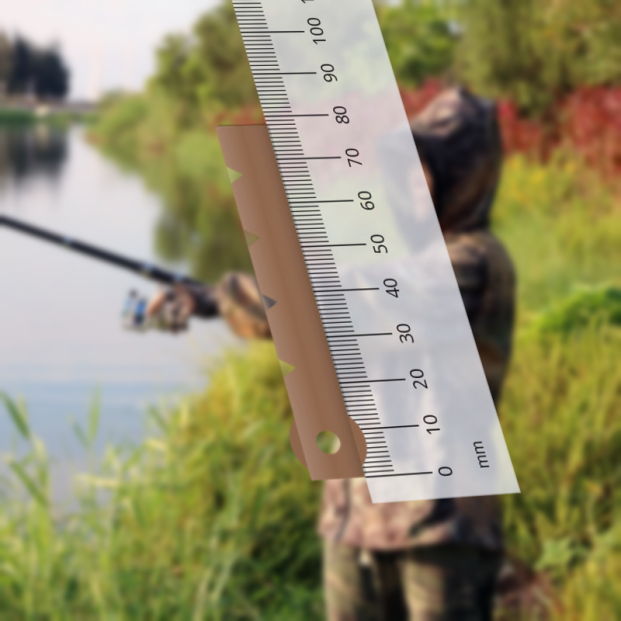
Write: 78 mm
